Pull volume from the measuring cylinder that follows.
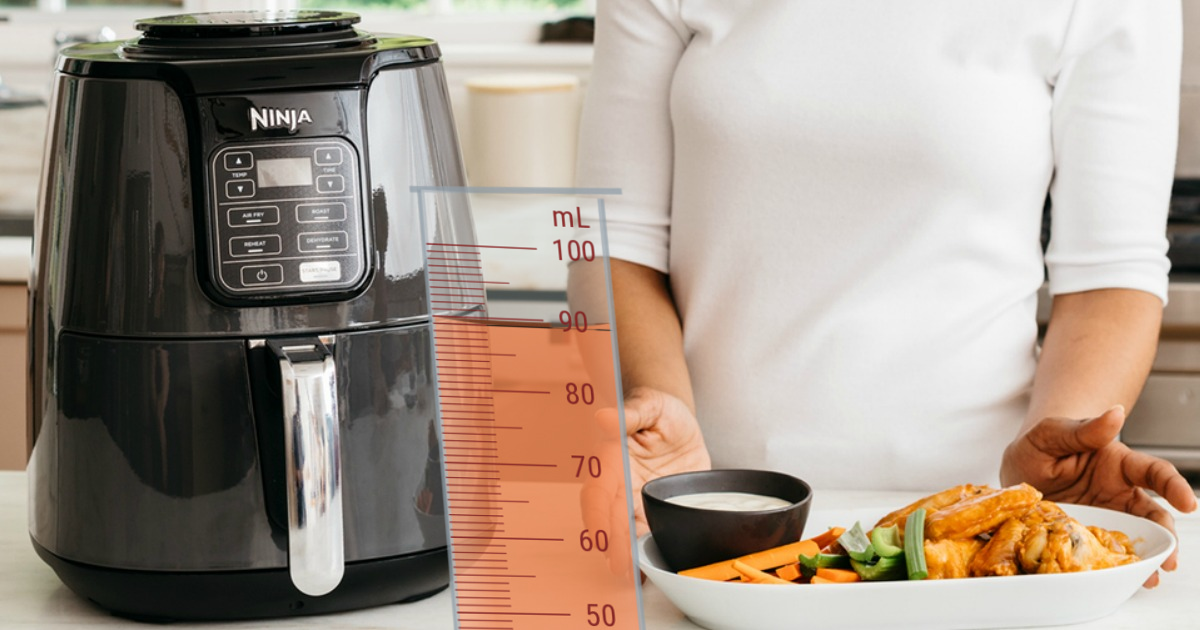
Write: 89 mL
